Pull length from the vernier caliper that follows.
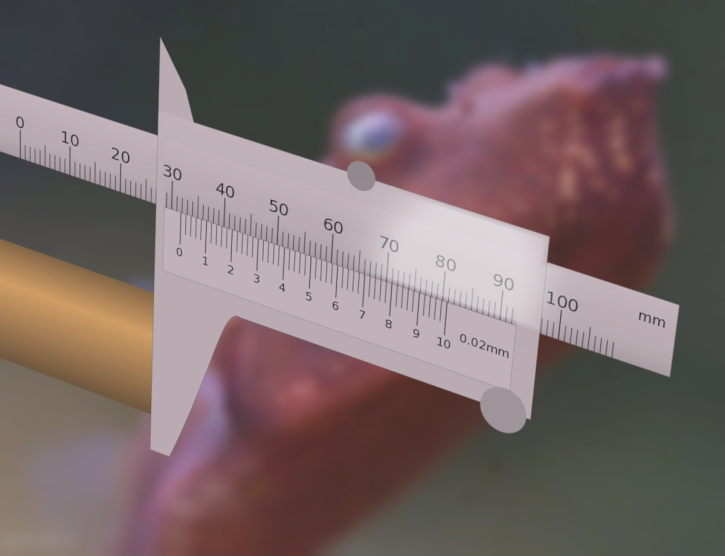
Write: 31.8 mm
